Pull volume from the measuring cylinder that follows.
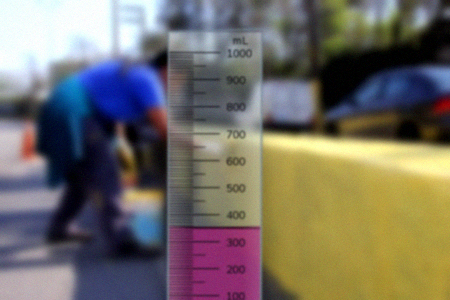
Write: 350 mL
